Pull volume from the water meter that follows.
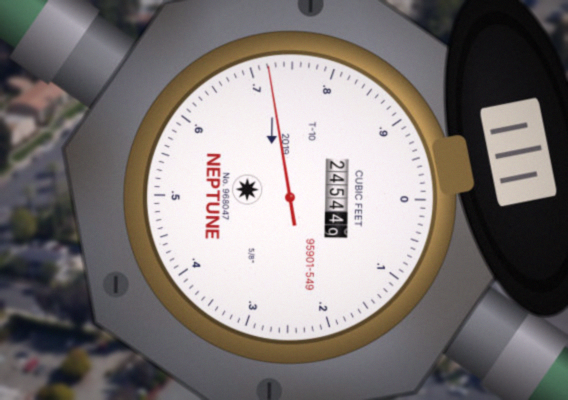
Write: 245448.72 ft³
